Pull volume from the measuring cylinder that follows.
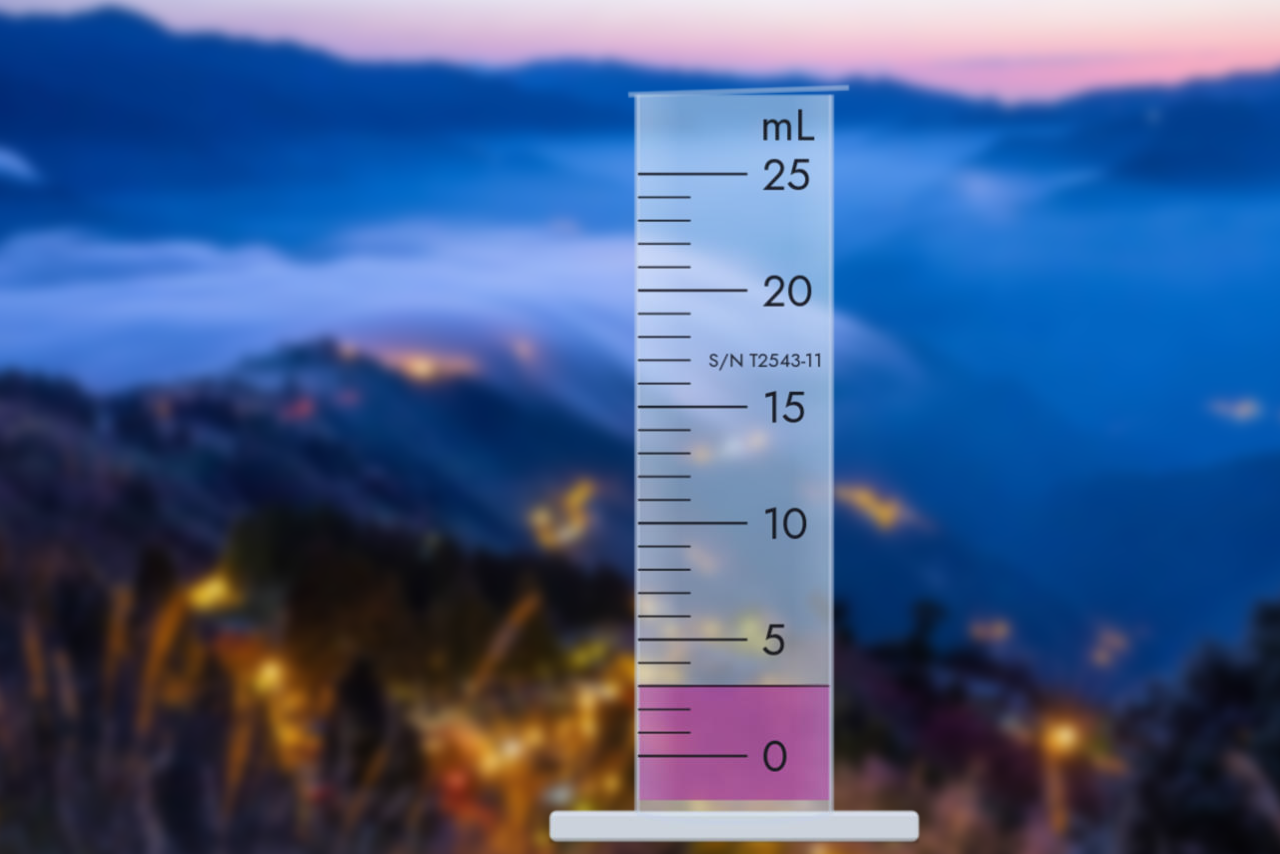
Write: 3 mL
